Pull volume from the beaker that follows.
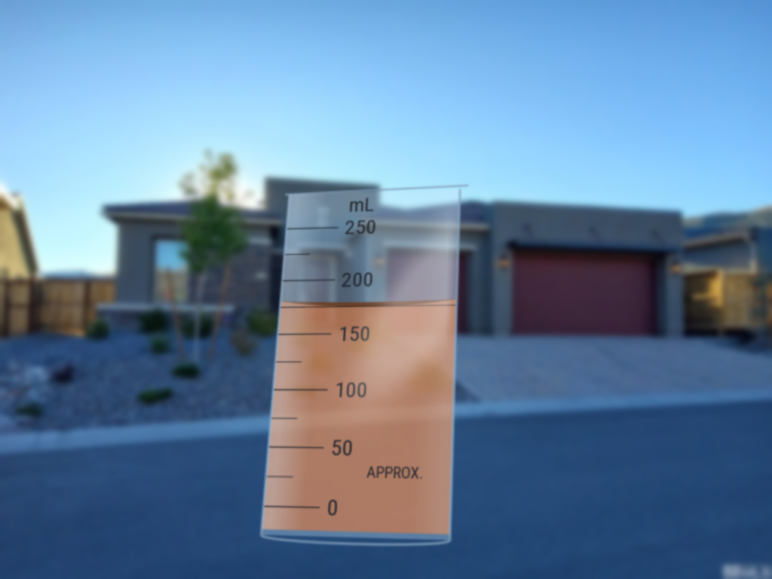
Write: 175 mL
